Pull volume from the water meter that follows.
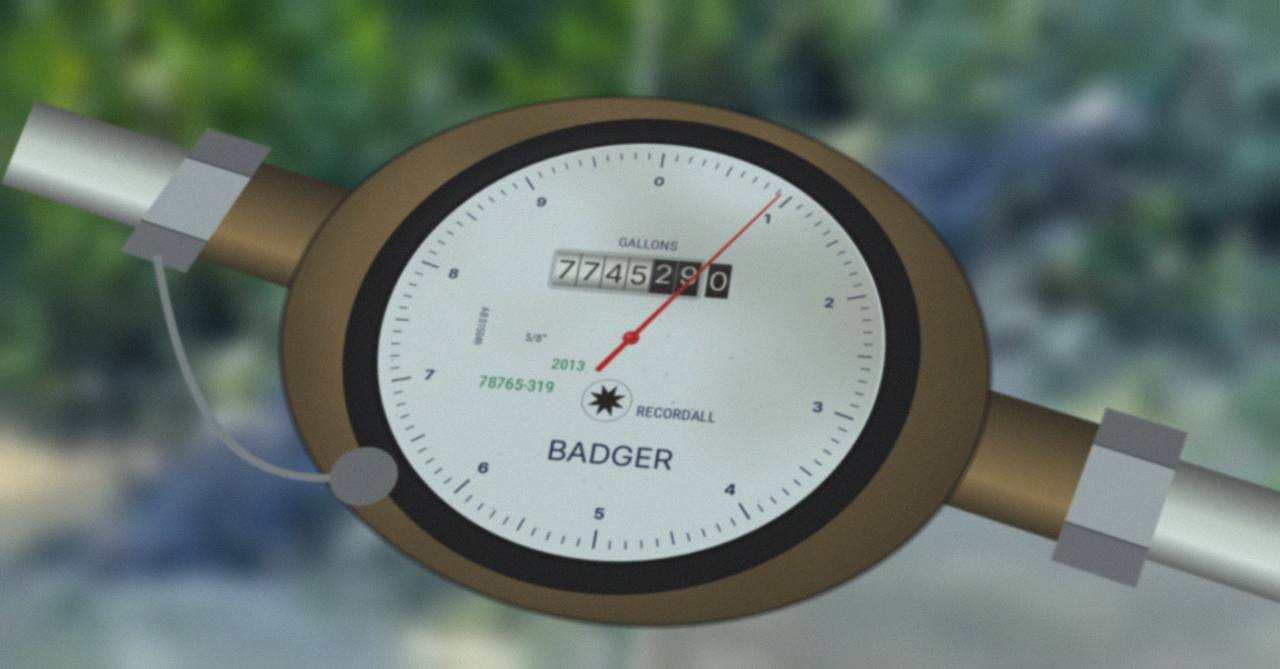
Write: 7745290.9 gal
